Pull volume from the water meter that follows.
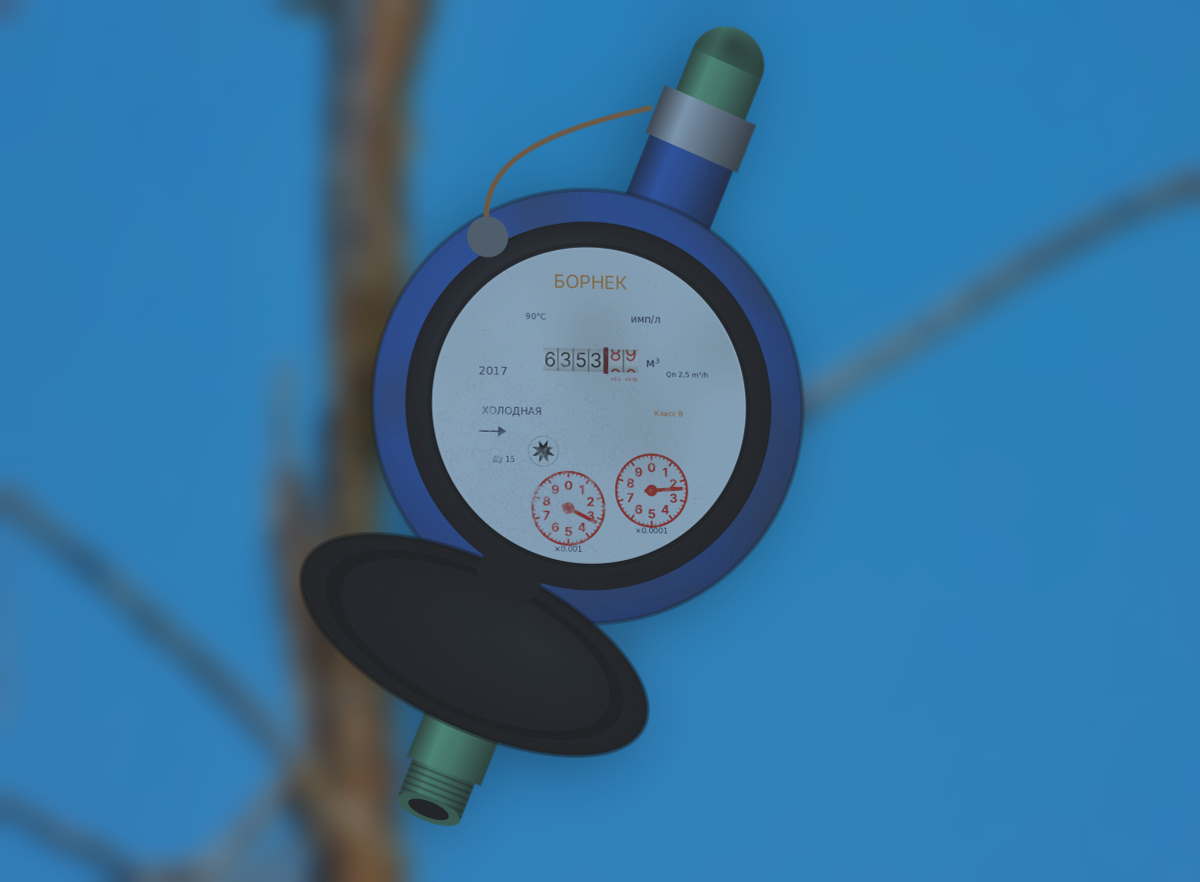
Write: 6353.8932 m³
